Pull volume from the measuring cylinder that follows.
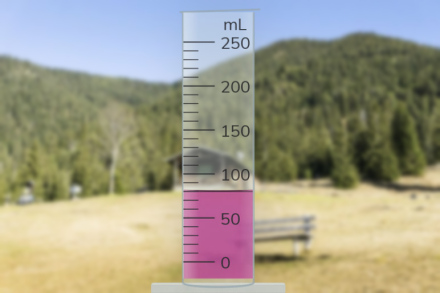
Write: 80 mL
